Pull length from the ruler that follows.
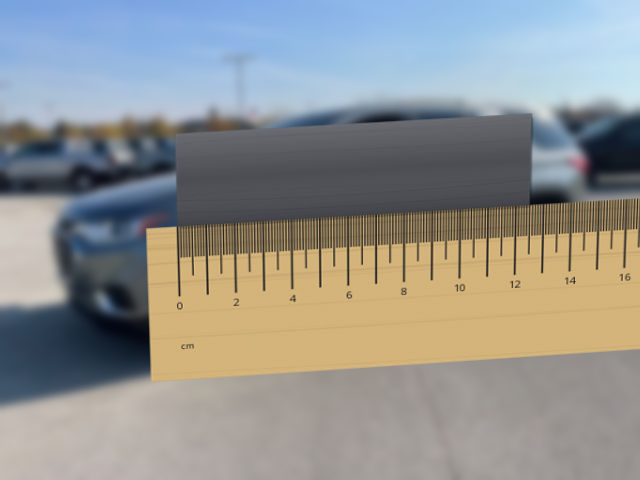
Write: 12.5 cm
